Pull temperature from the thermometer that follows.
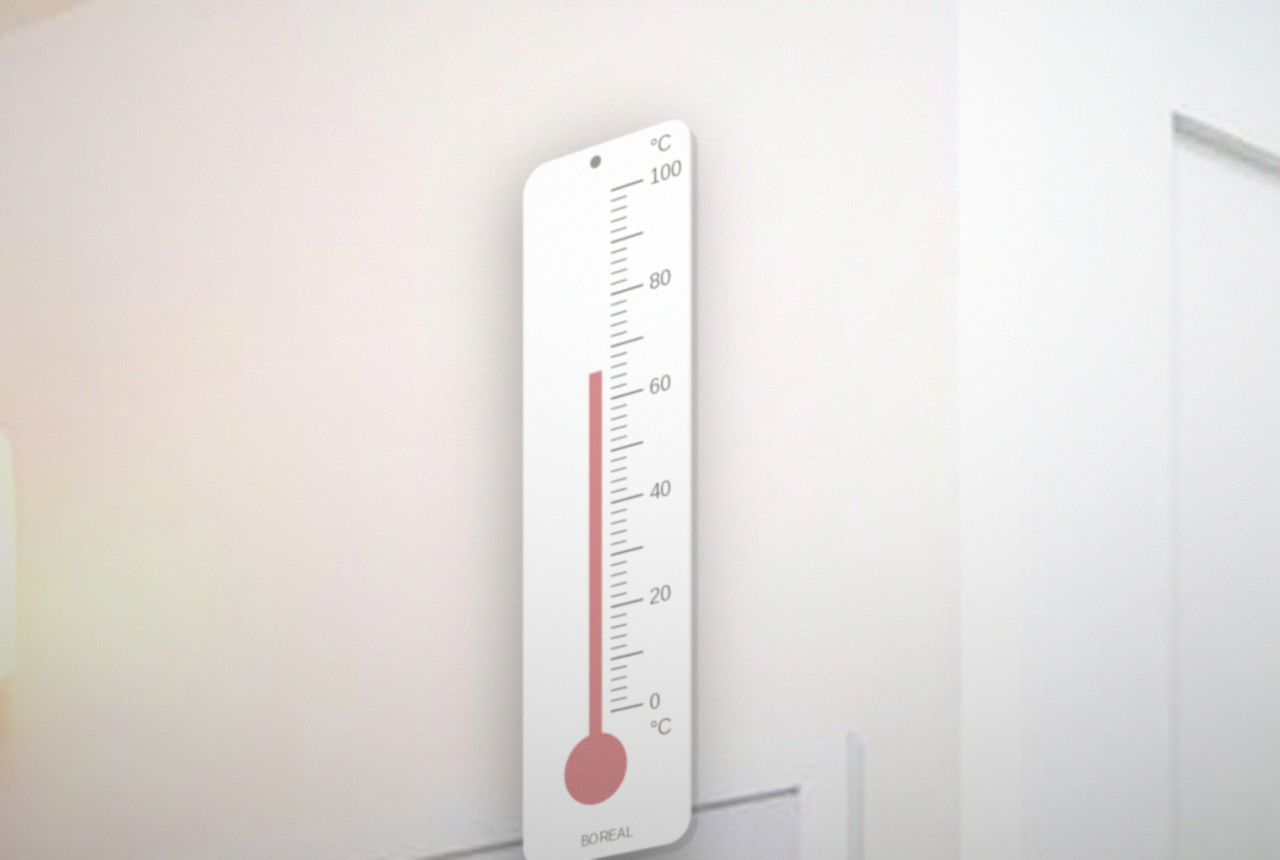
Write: 66 °C
